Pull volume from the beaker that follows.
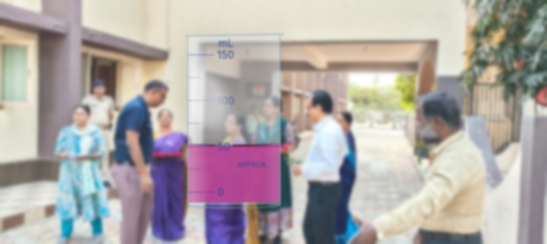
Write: 50 mL
